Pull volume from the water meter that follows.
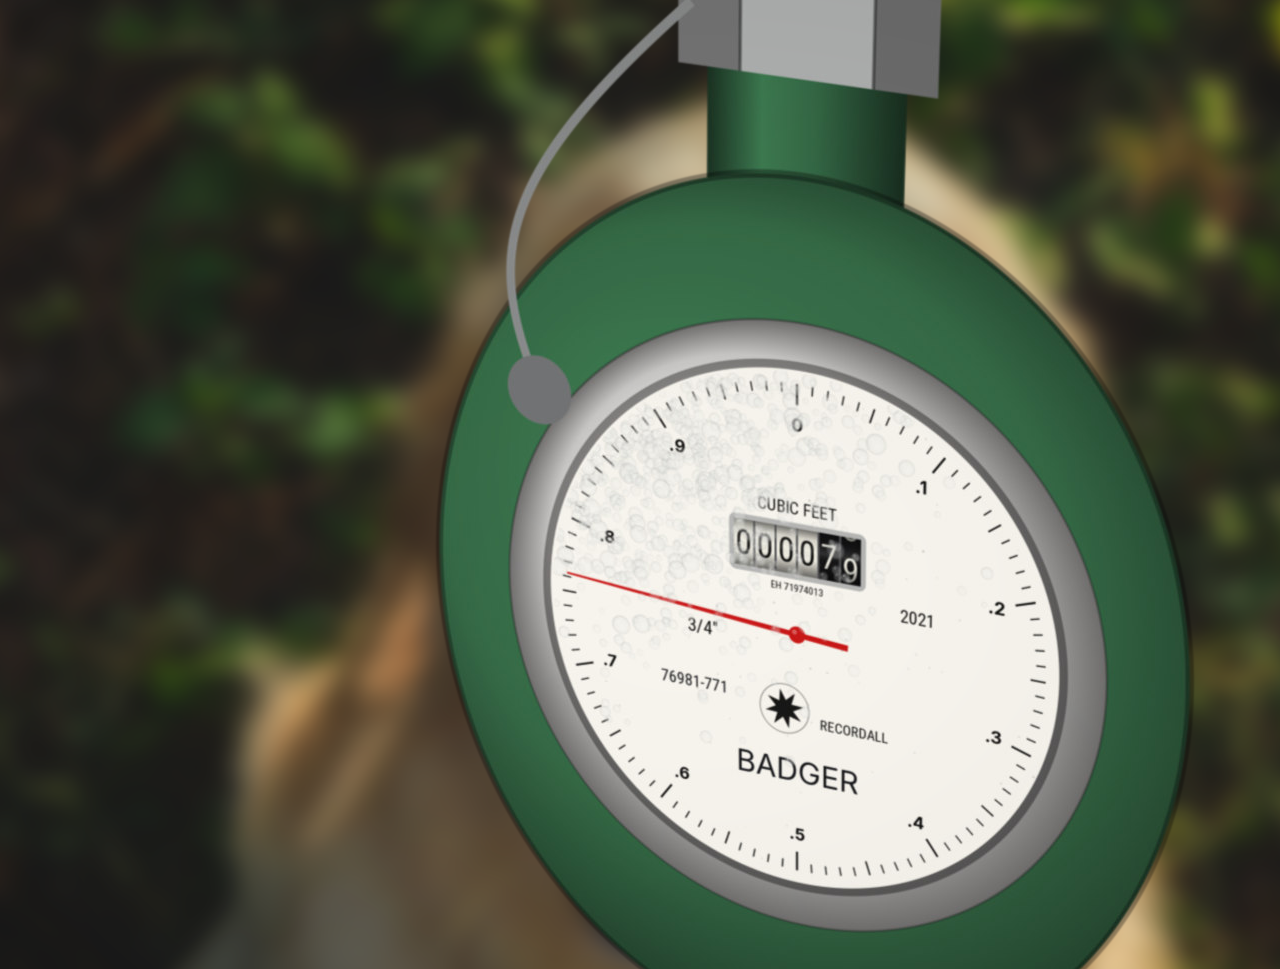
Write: 78.76 ft³
